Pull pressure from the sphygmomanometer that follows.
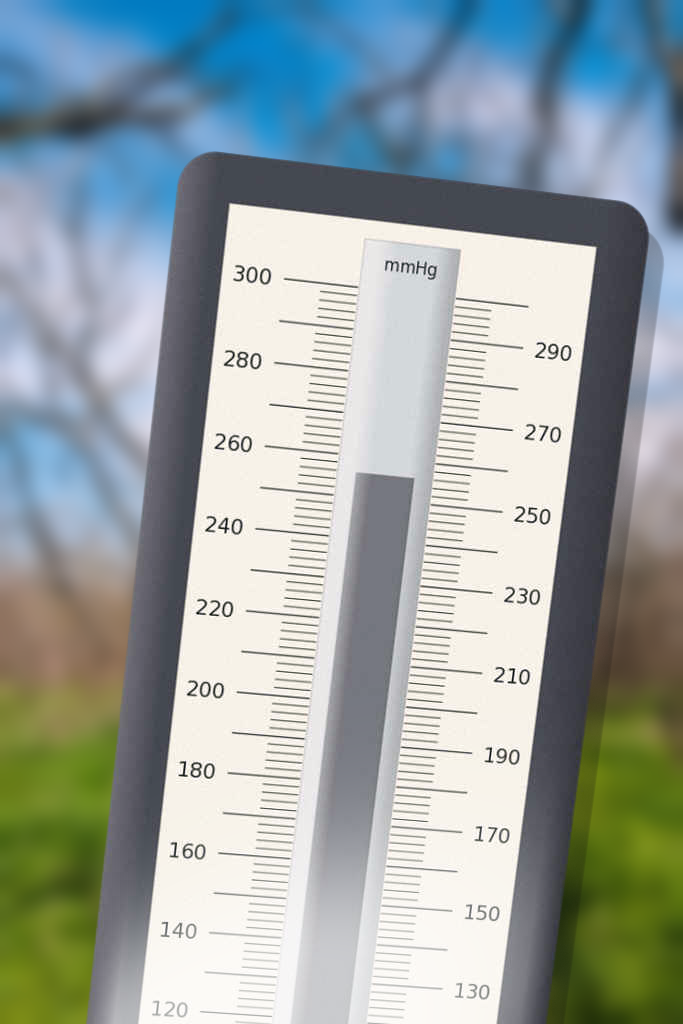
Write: 256 mmHg
